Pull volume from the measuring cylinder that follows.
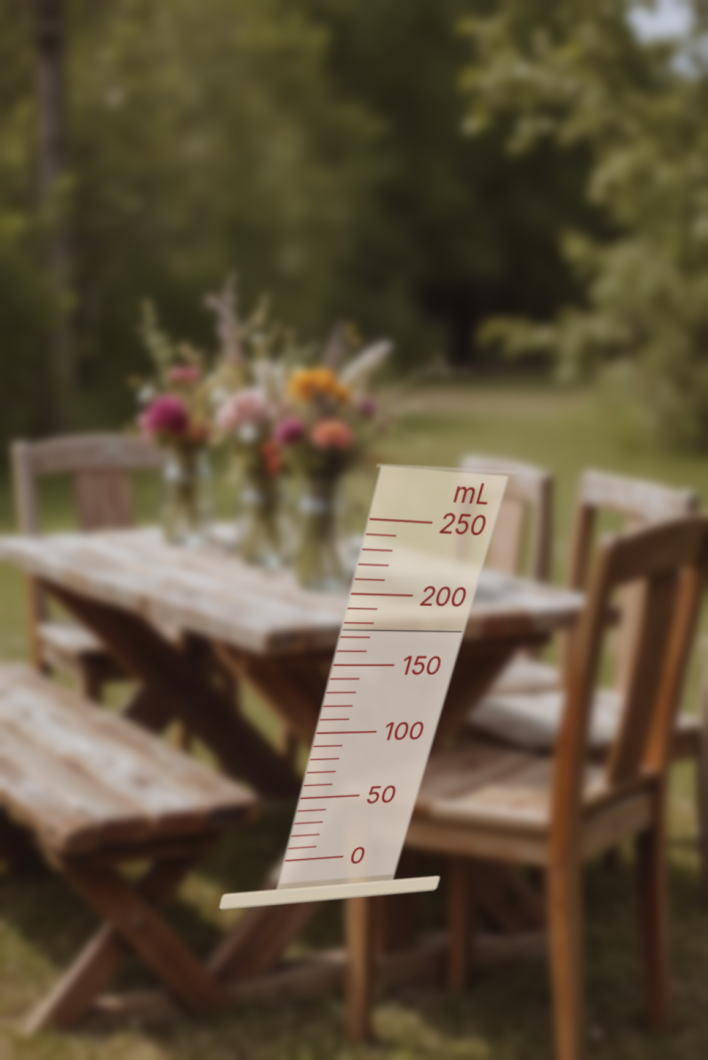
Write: 175 mL
